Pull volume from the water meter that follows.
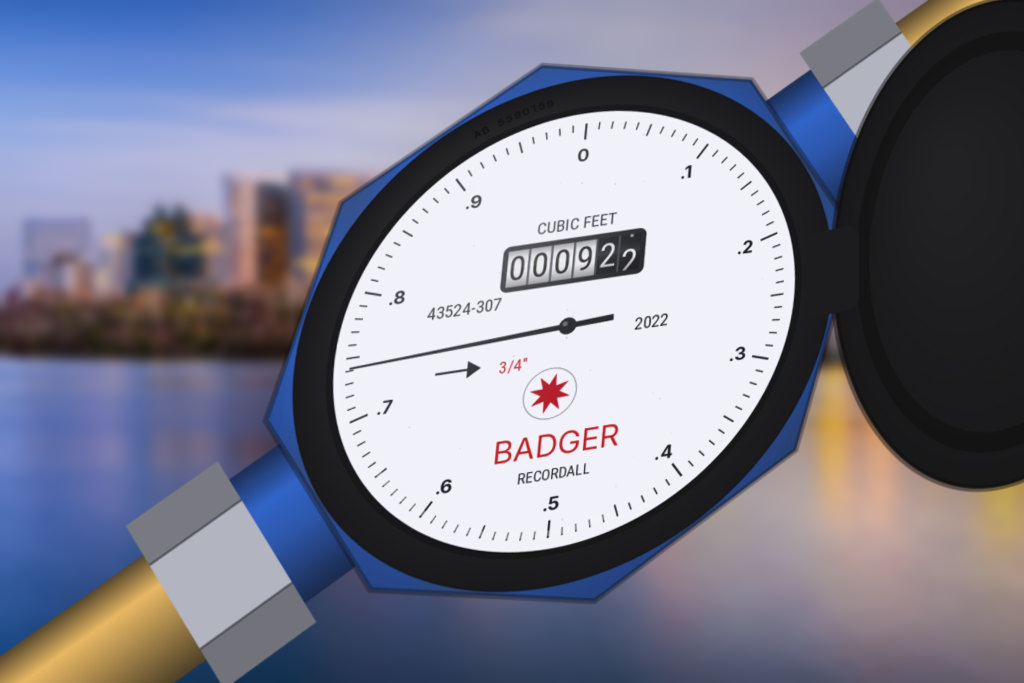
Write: 921.74 ft³
